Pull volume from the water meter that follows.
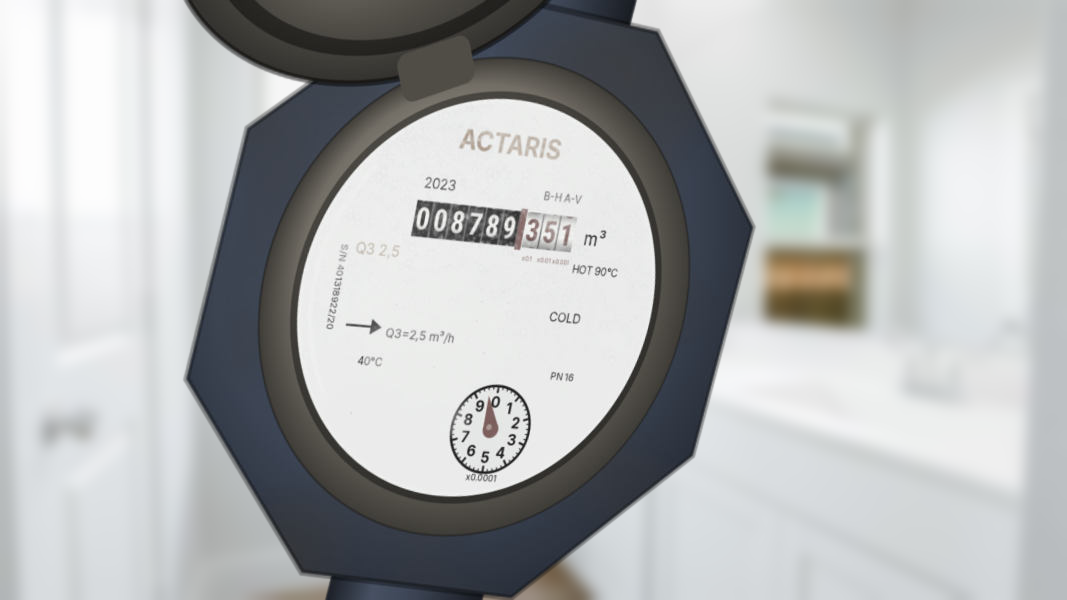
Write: 8789.3509 m³
